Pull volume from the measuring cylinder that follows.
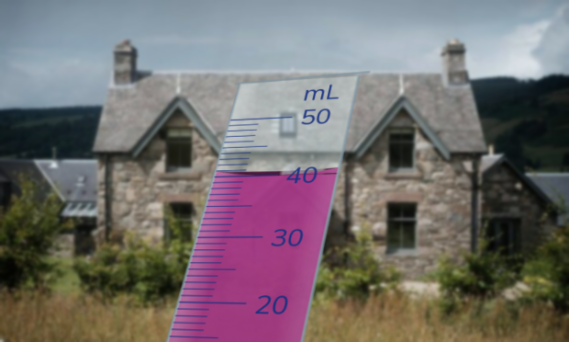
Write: 40 mL
